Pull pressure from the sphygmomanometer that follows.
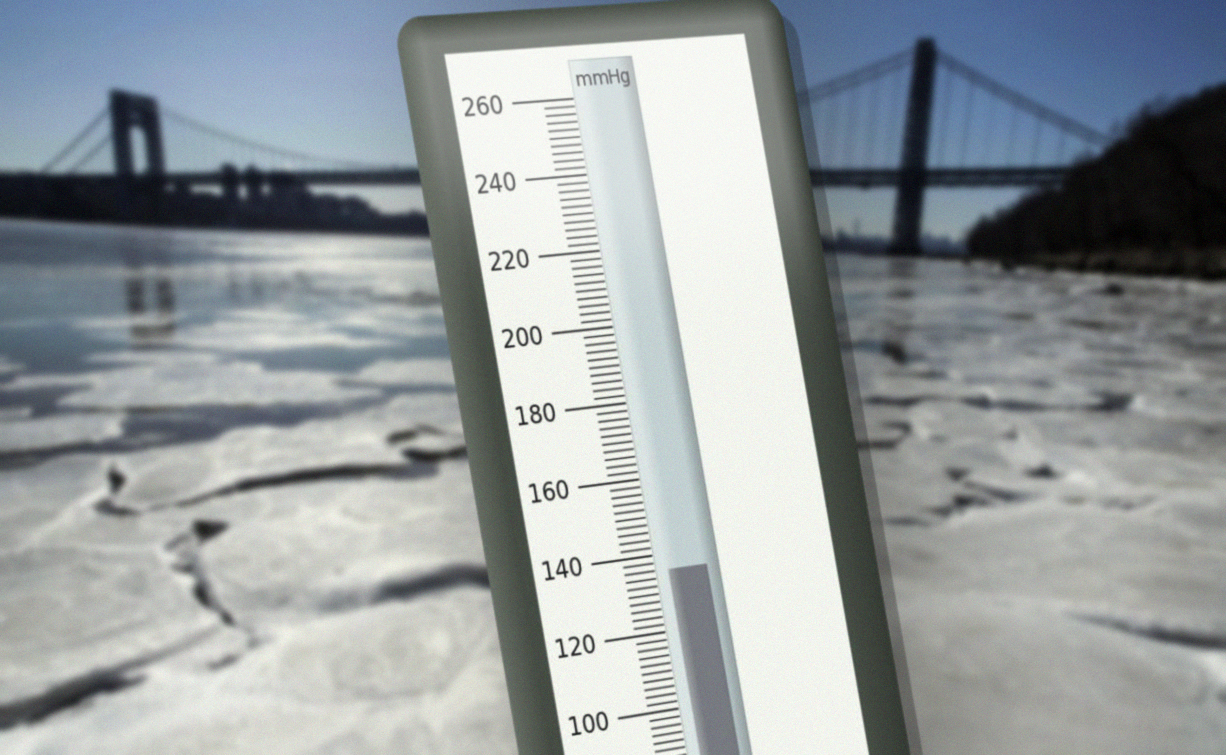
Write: 136 mmHg
